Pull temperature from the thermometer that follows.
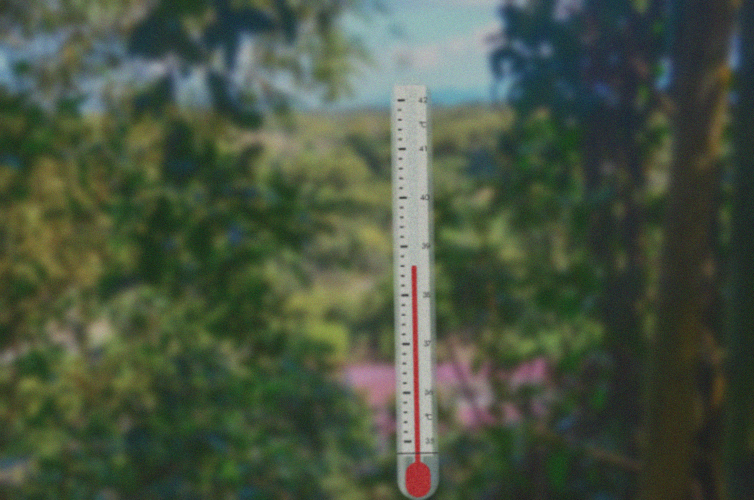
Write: 38.6 °C
